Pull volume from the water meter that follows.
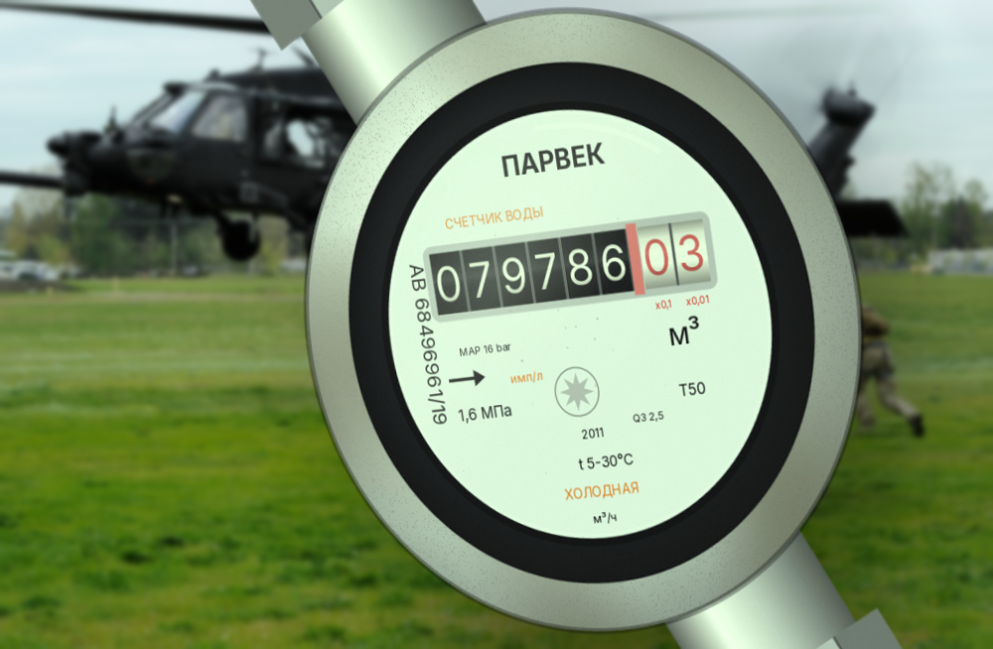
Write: 79786.03 m³
